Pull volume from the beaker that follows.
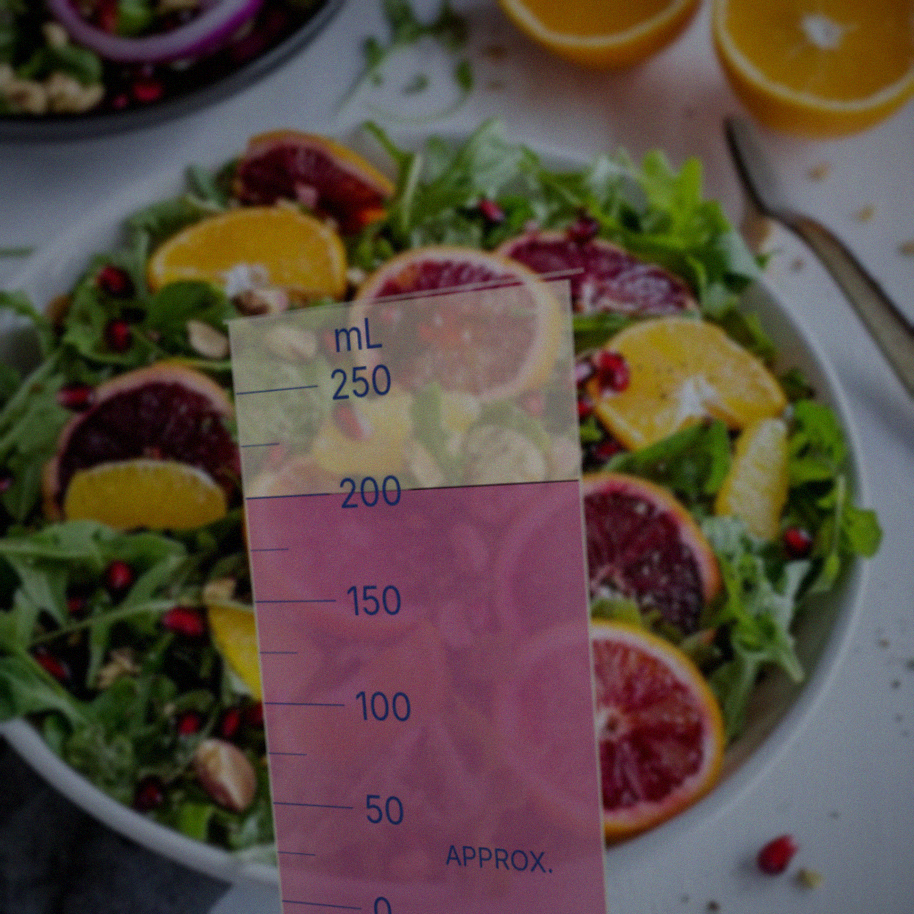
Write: 200 mL
